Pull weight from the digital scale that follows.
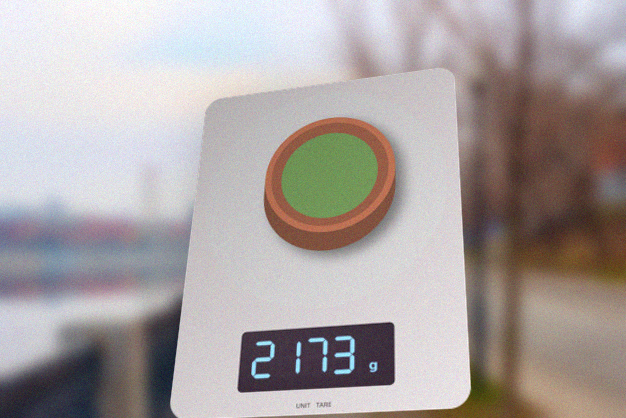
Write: 2173 g
